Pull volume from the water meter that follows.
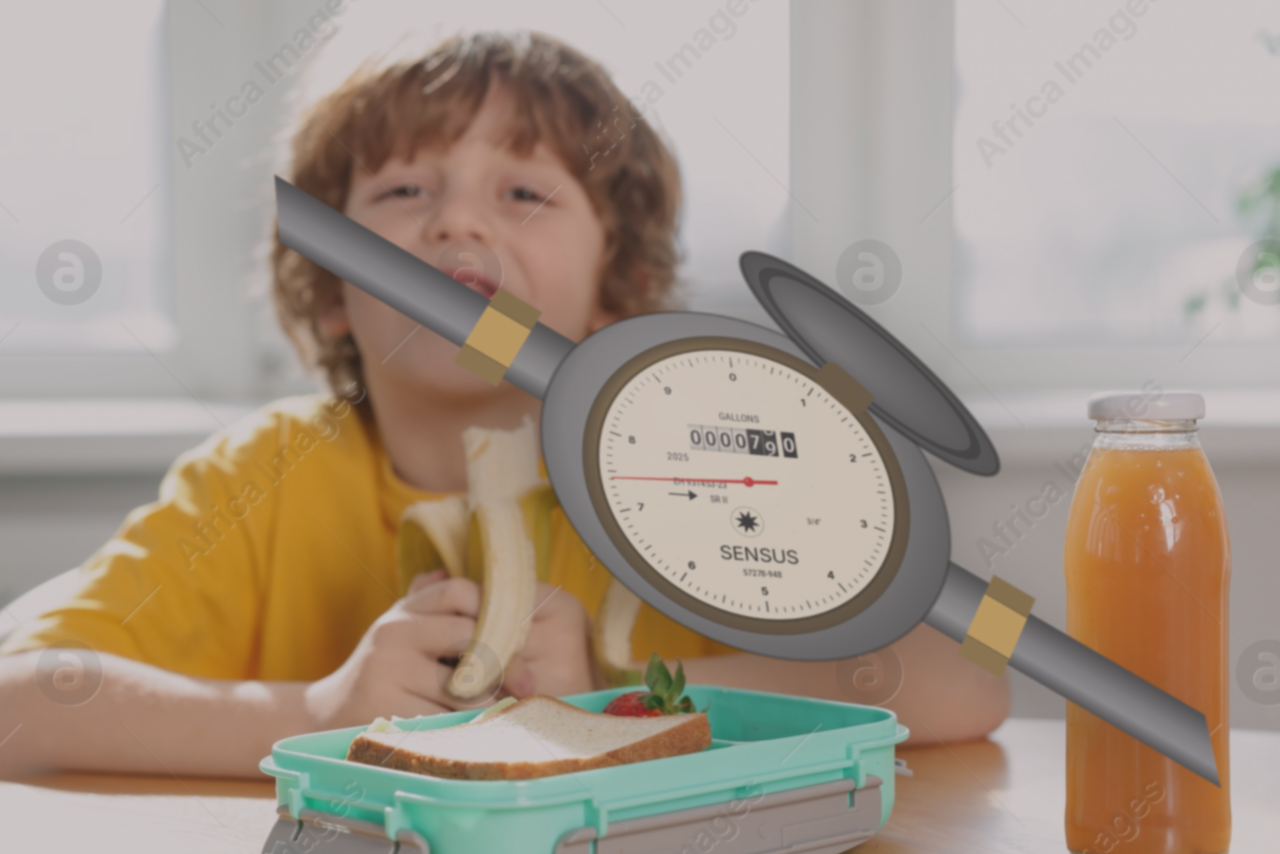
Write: 787.4 gal
